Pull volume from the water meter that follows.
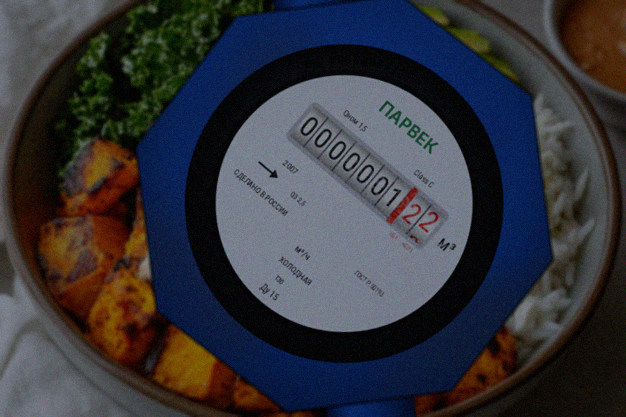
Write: 1.22 m³
